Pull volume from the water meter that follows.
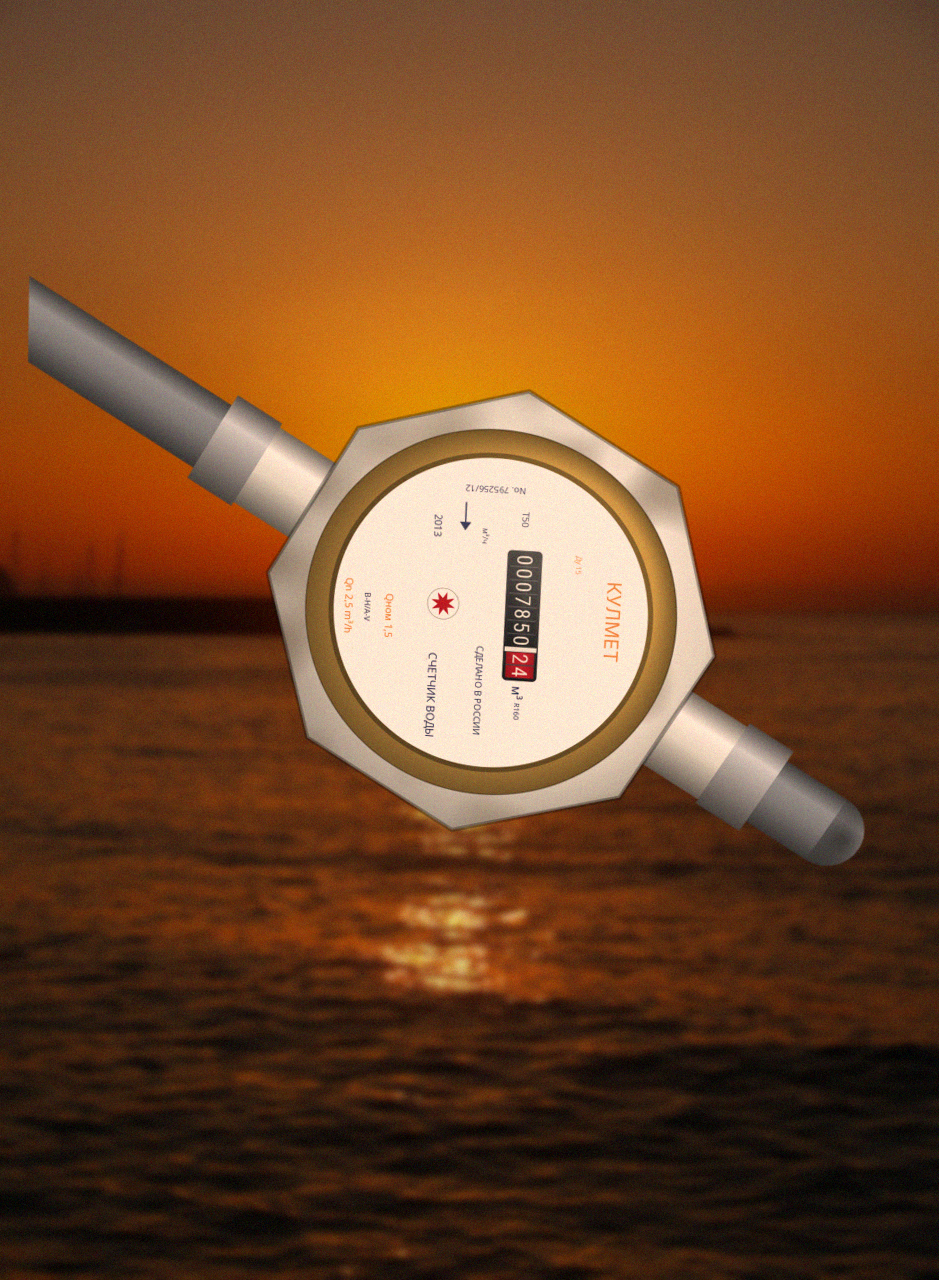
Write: 7850.24 m³
